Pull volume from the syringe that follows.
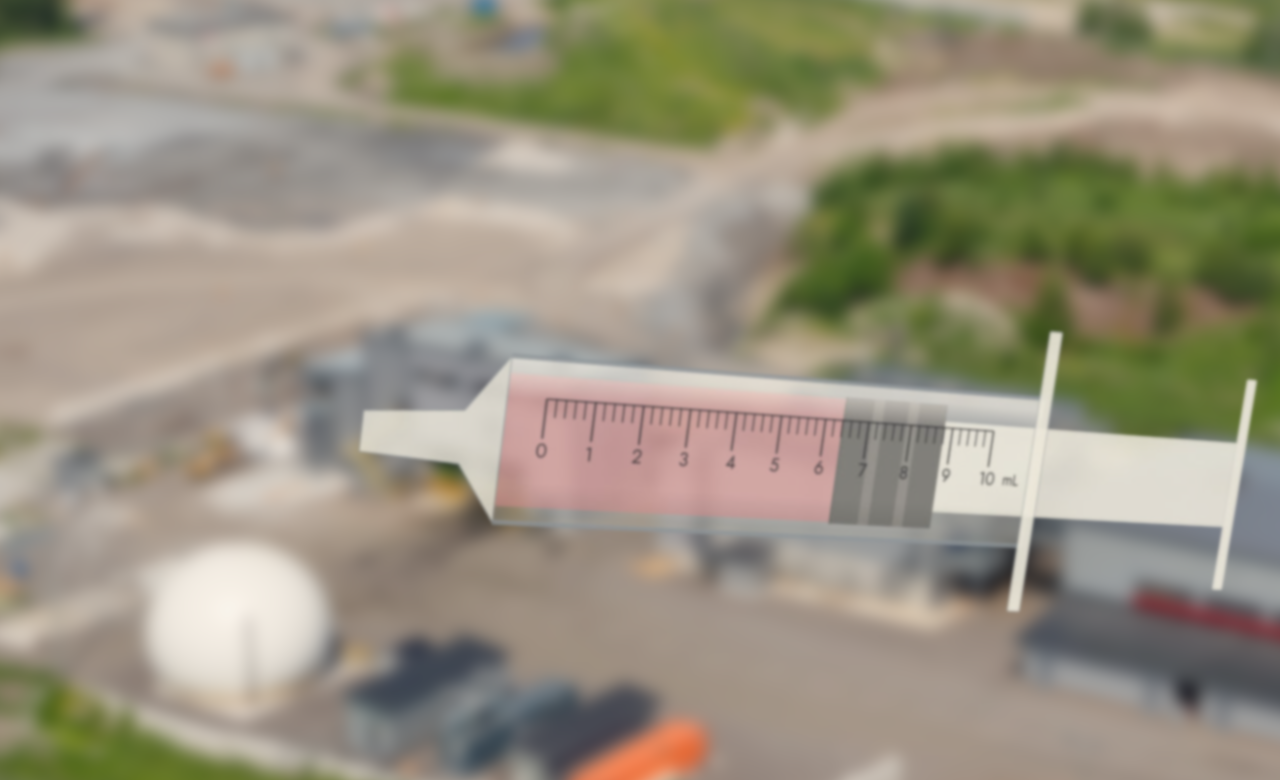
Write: 6.4 mL
